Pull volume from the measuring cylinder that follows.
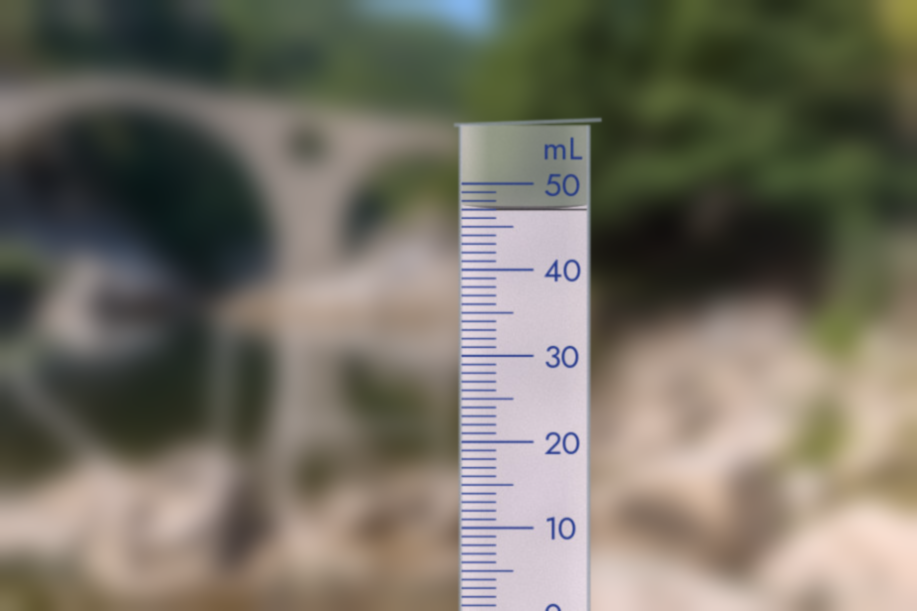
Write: 47 mL
